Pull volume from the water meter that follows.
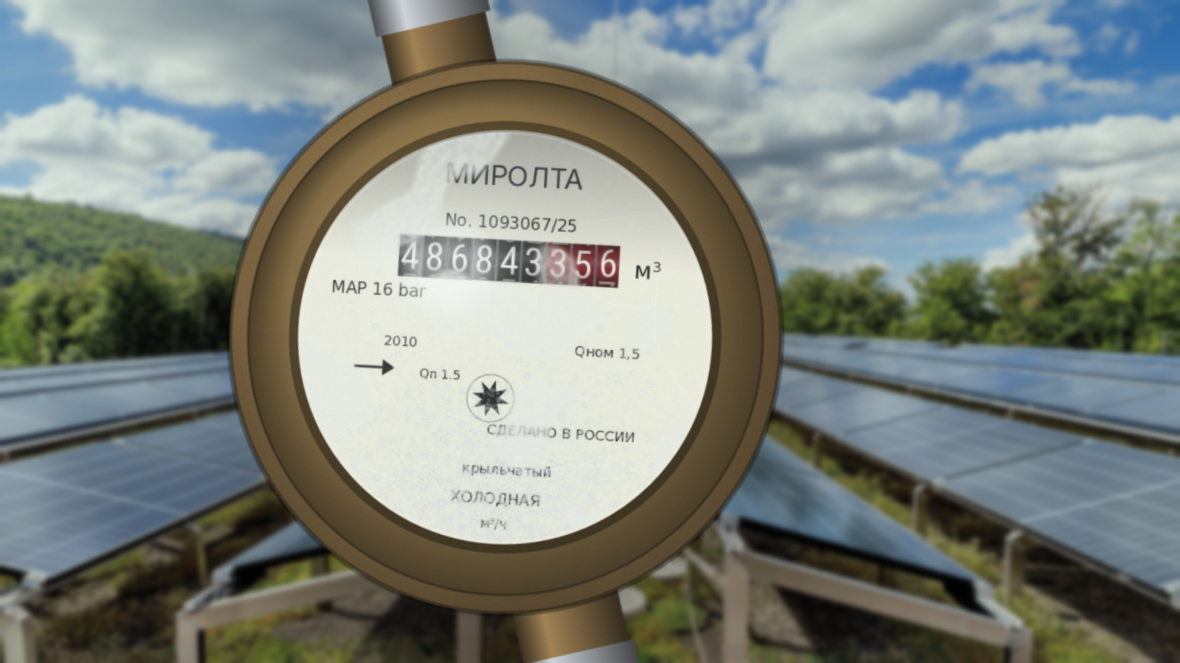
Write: 486843.356 m³
